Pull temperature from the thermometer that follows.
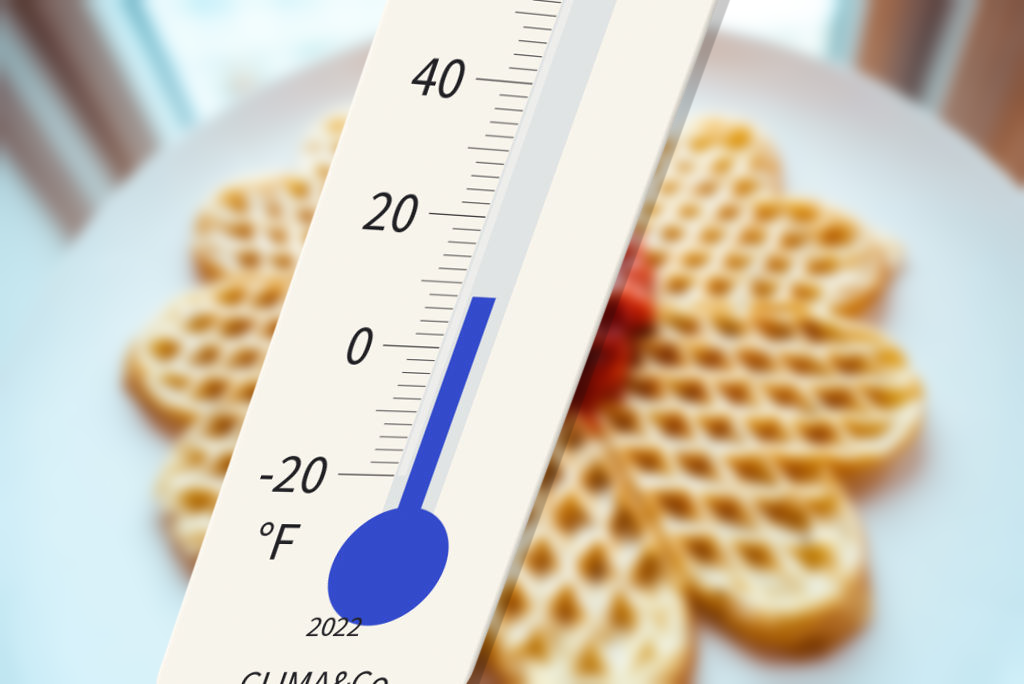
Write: 8 °F
